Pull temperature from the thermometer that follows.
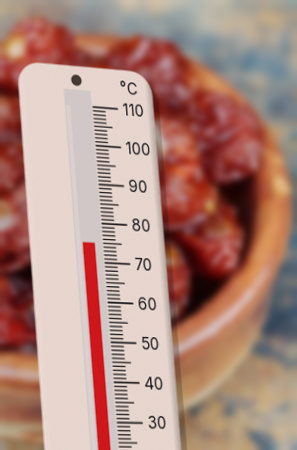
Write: 75 °C
